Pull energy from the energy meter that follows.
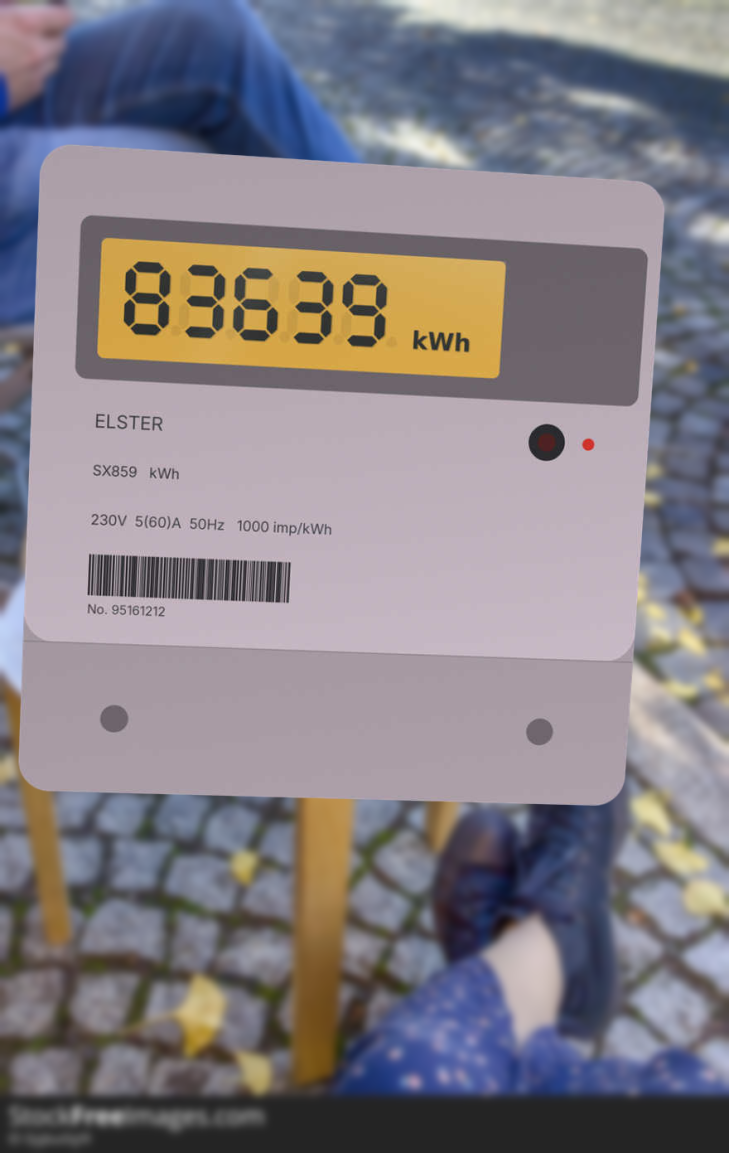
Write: 83639 kWh
